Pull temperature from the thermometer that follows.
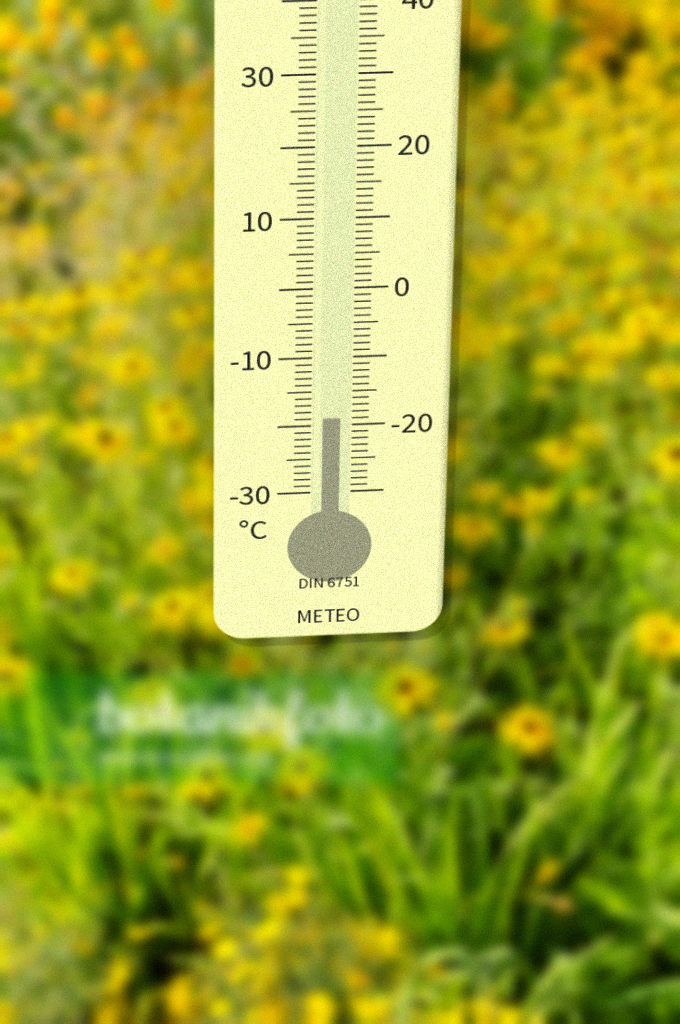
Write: -19 °C
